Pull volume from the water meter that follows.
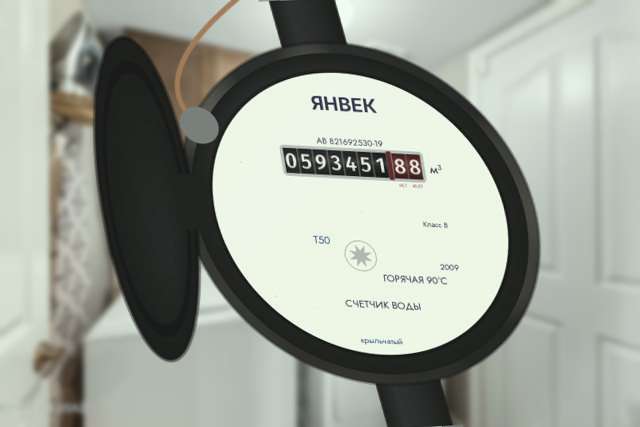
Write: 593451.88 m³
